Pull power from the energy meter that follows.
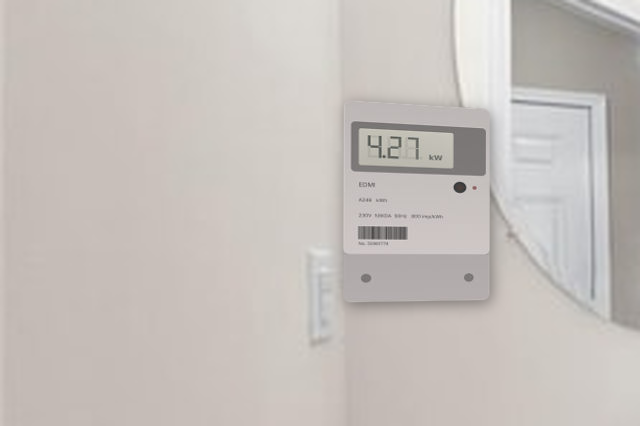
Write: 4.27 kW
